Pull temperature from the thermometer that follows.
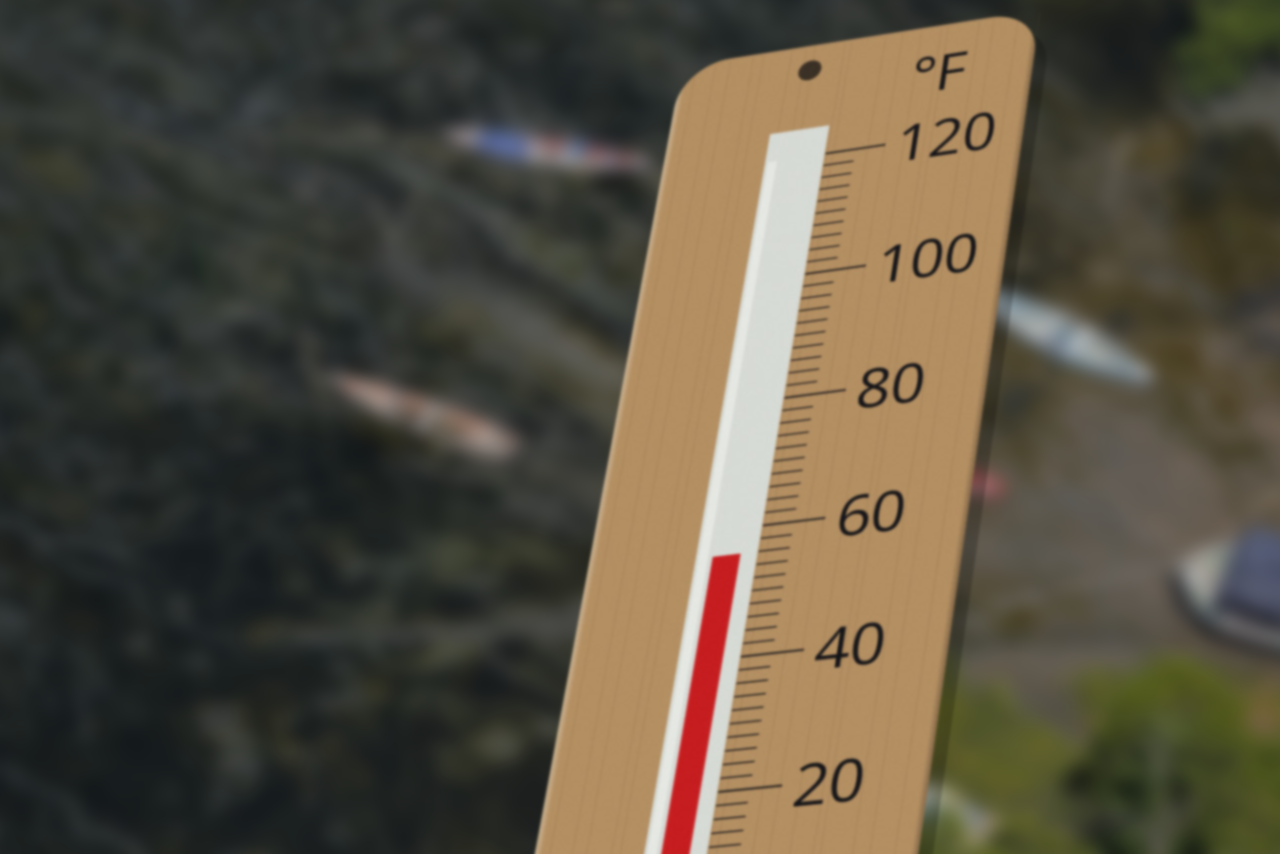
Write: 56 °F
